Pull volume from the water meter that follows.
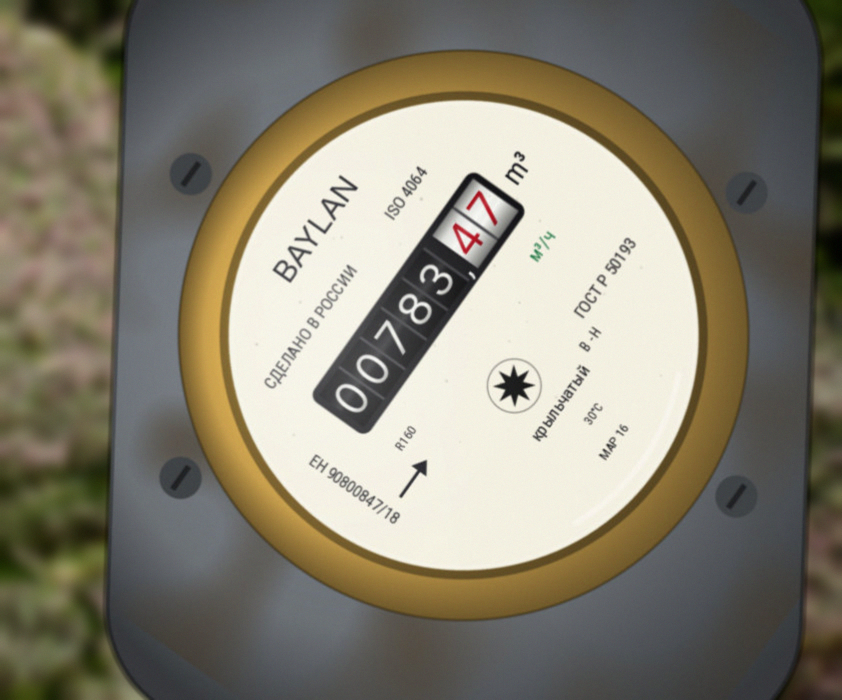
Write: 783.47 m³
